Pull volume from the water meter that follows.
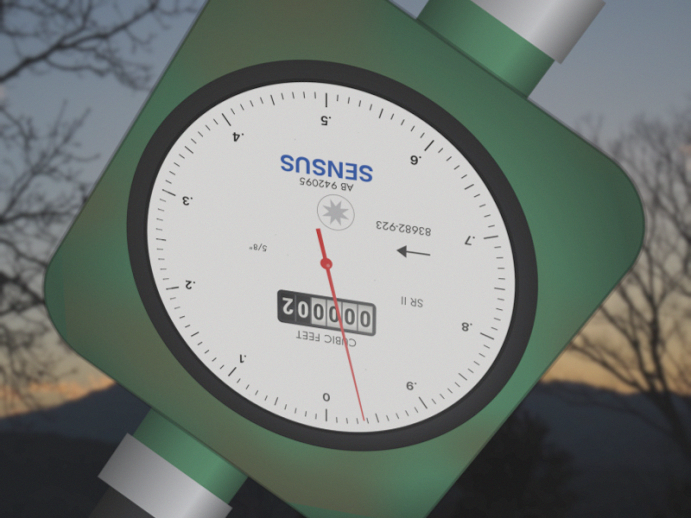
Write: 1.96 ft³
